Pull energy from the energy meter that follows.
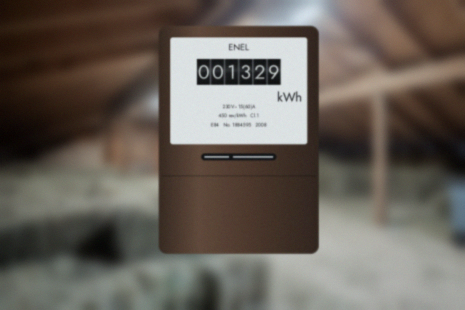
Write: 1329 kWh
